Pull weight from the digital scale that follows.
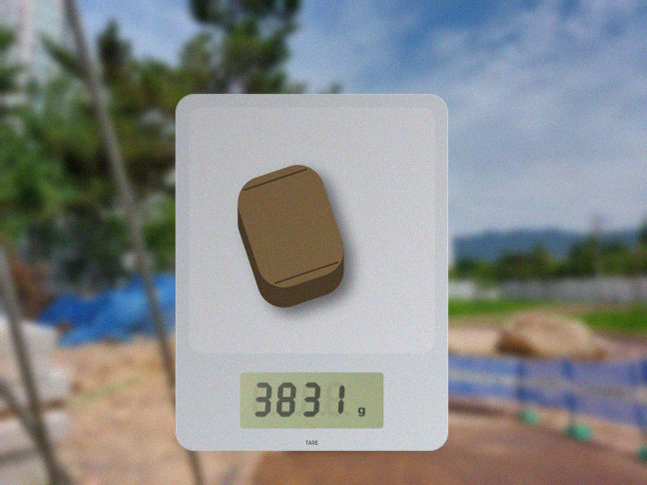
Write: 3831 g
